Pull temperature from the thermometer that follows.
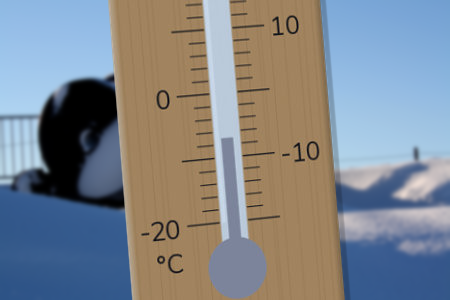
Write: -7 °C
